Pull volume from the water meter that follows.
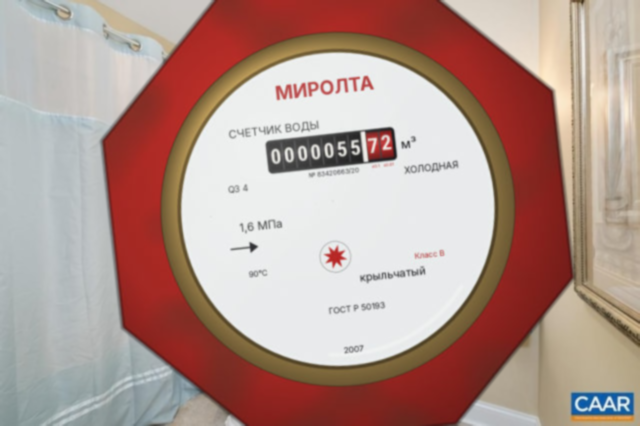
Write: 55.72 m³
